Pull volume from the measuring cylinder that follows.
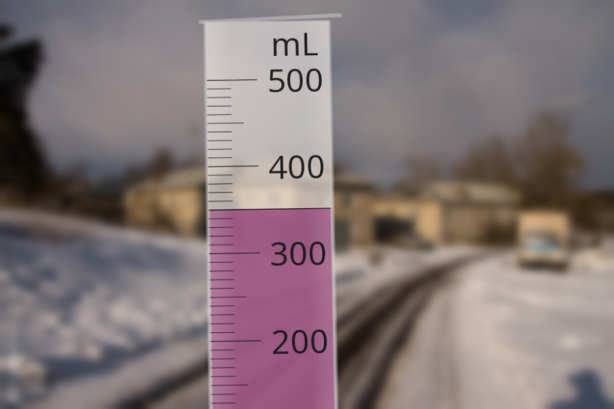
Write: 350 mL
